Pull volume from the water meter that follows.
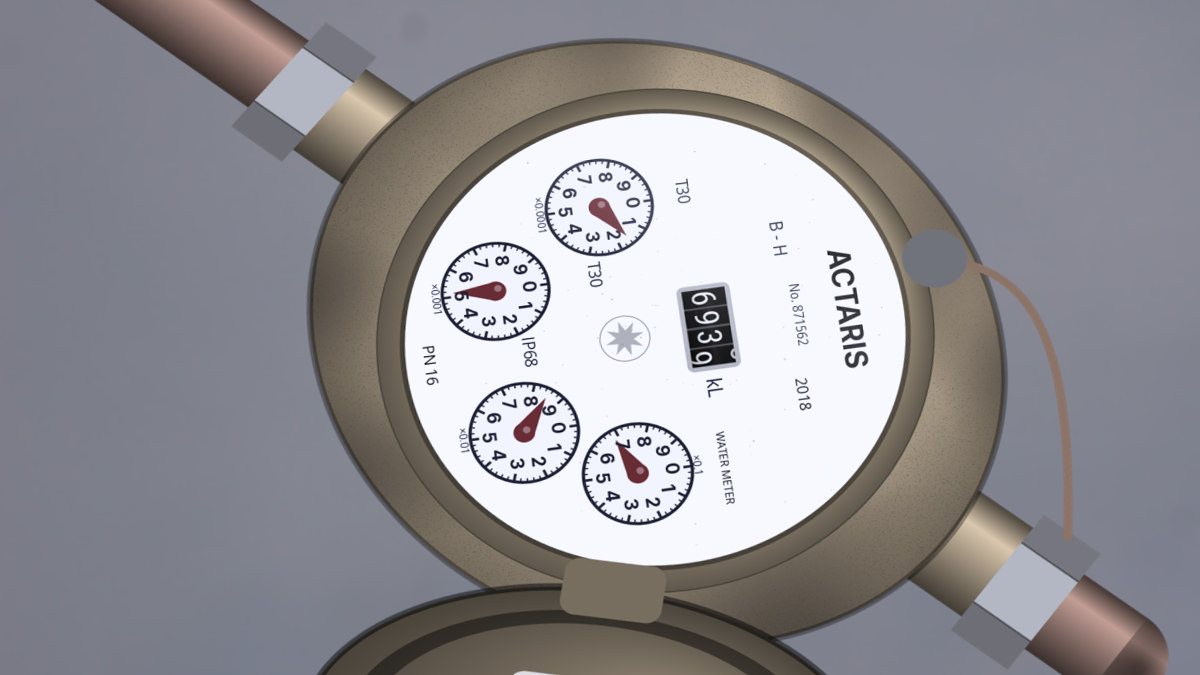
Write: 6938.6851 kL
